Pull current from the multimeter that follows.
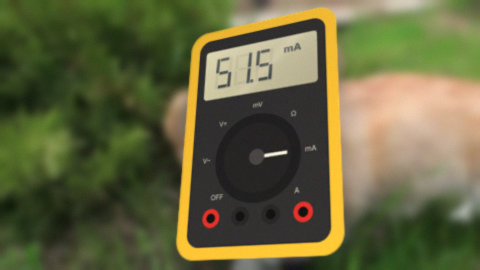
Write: 51.5 mA
